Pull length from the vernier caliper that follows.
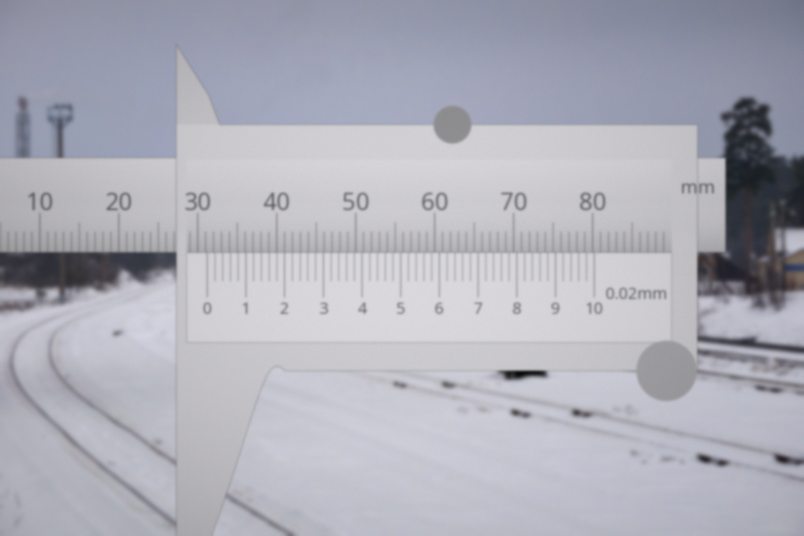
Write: 31.2 mm
